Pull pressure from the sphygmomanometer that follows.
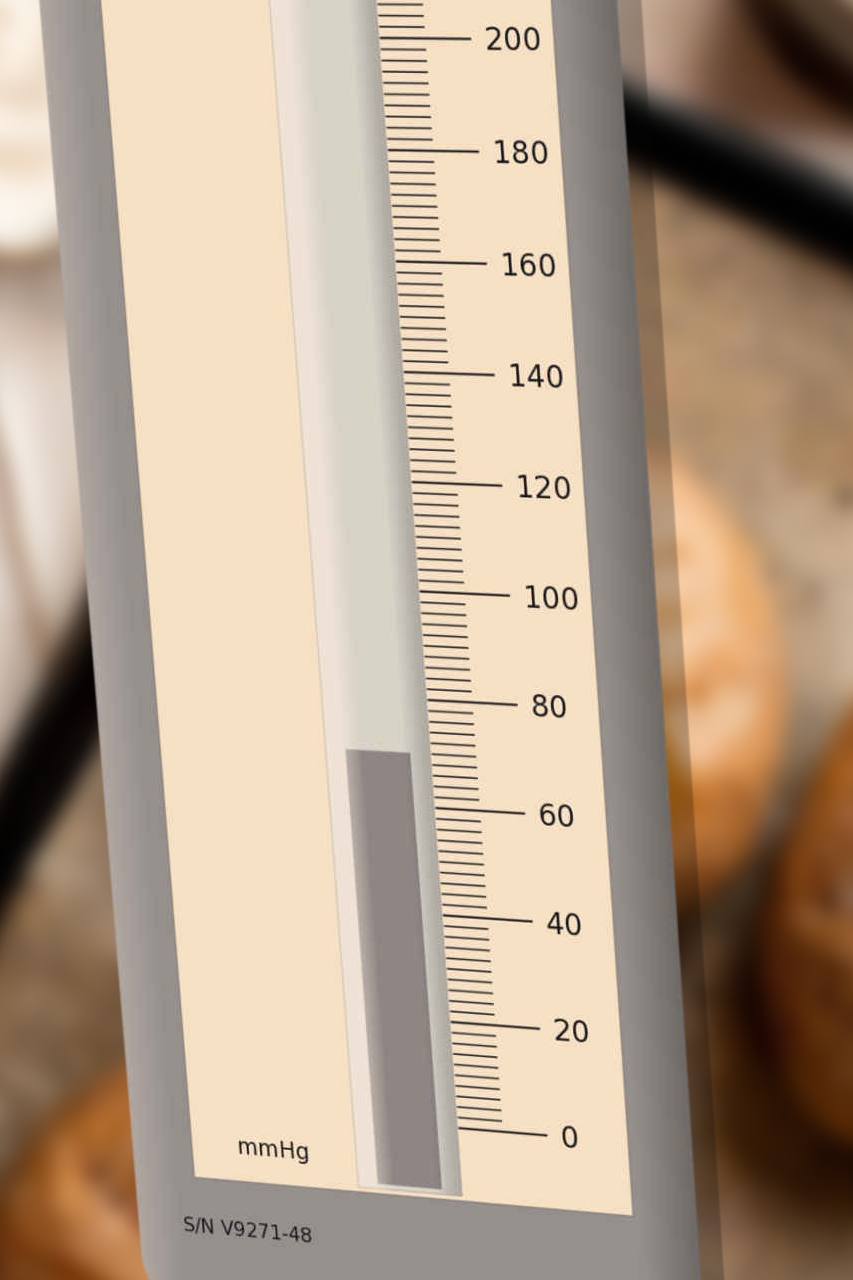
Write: 70 mmHg
